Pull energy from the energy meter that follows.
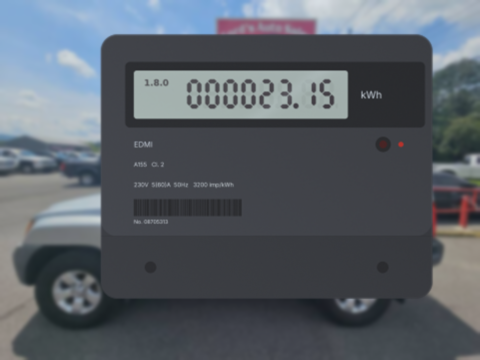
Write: 23.15 kWh
